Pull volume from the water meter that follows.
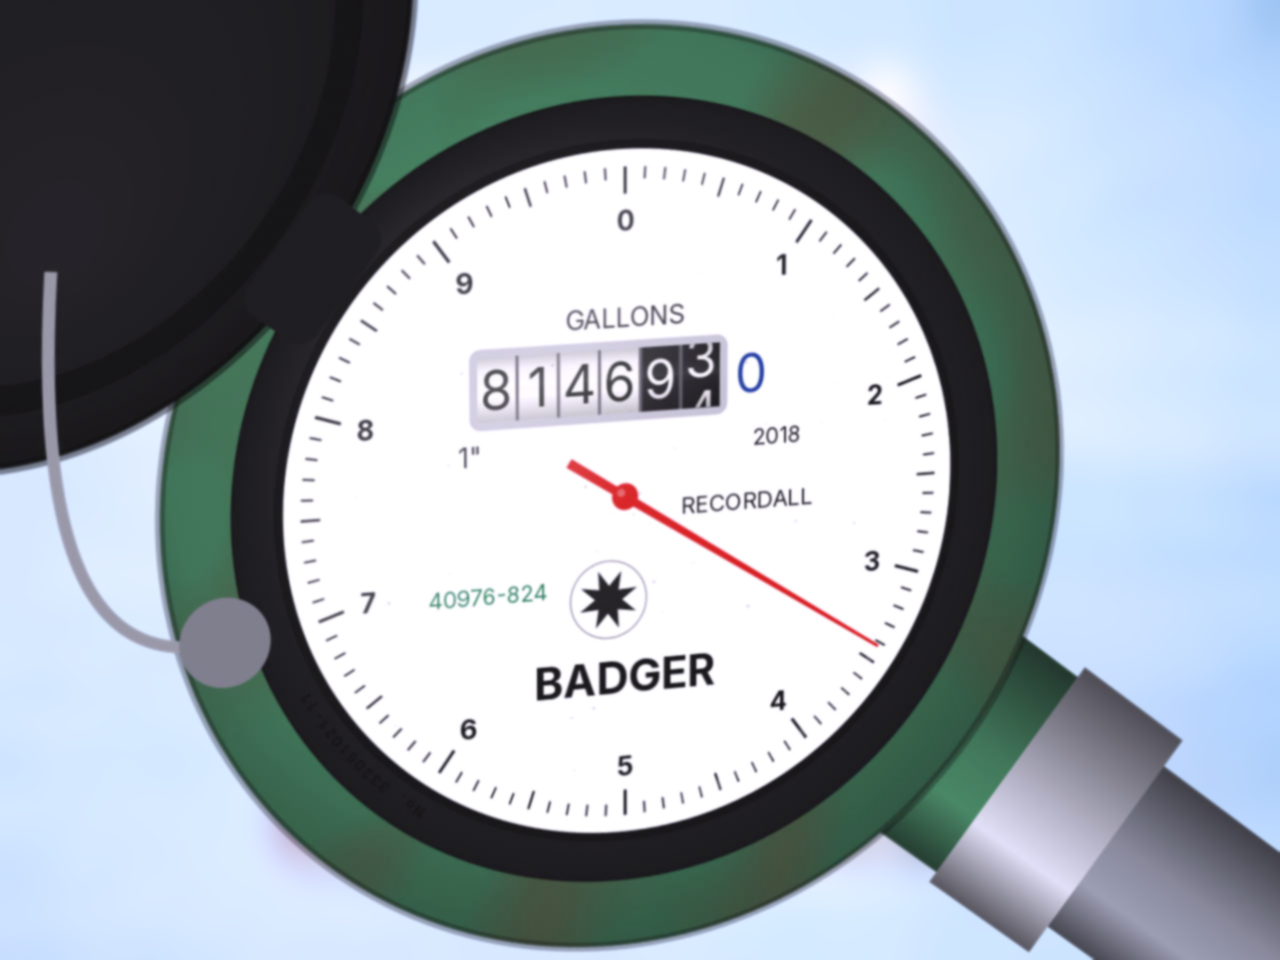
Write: 8146933.4 gal
